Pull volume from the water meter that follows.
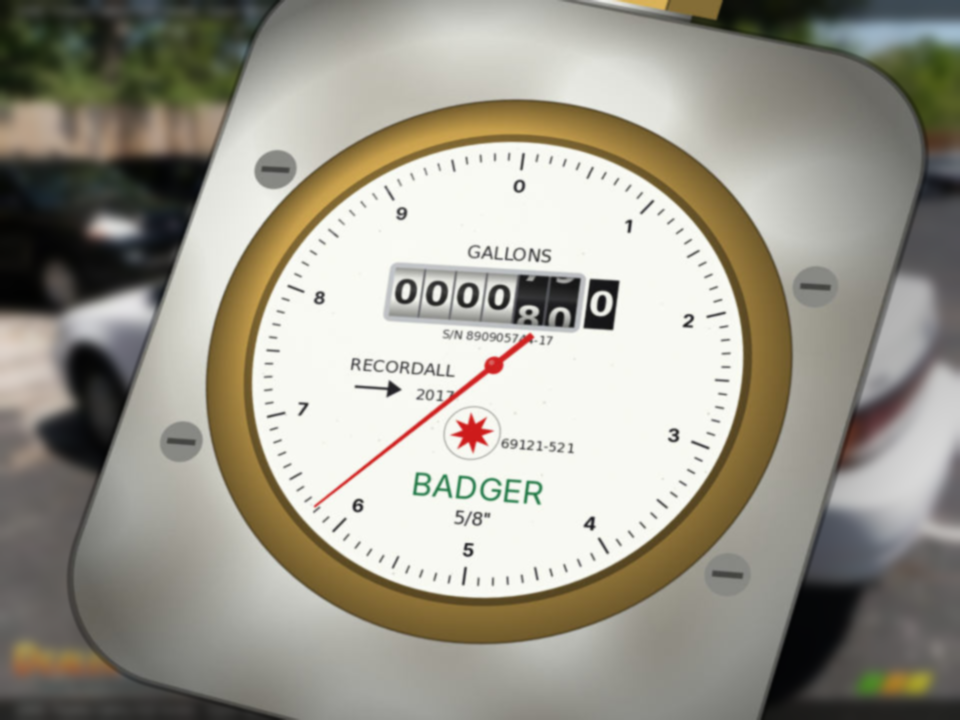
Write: 796.2 gal
